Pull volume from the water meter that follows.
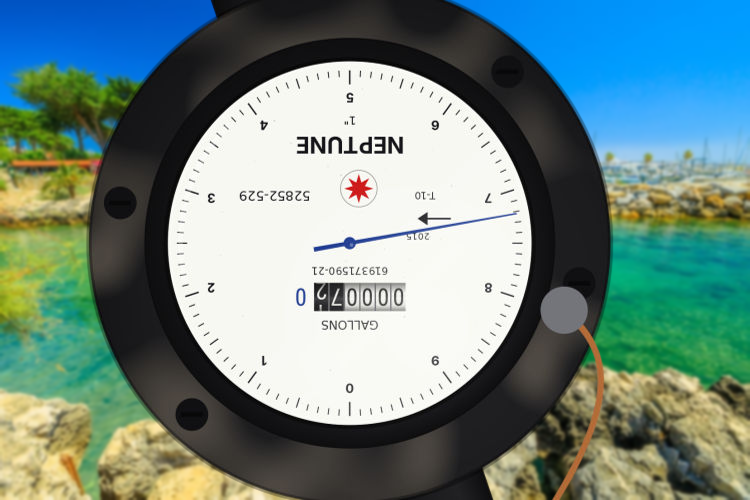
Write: 717.2 gal
